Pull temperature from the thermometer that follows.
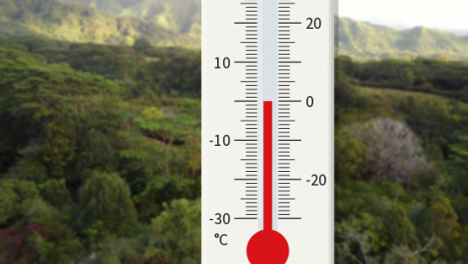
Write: 0 °C
